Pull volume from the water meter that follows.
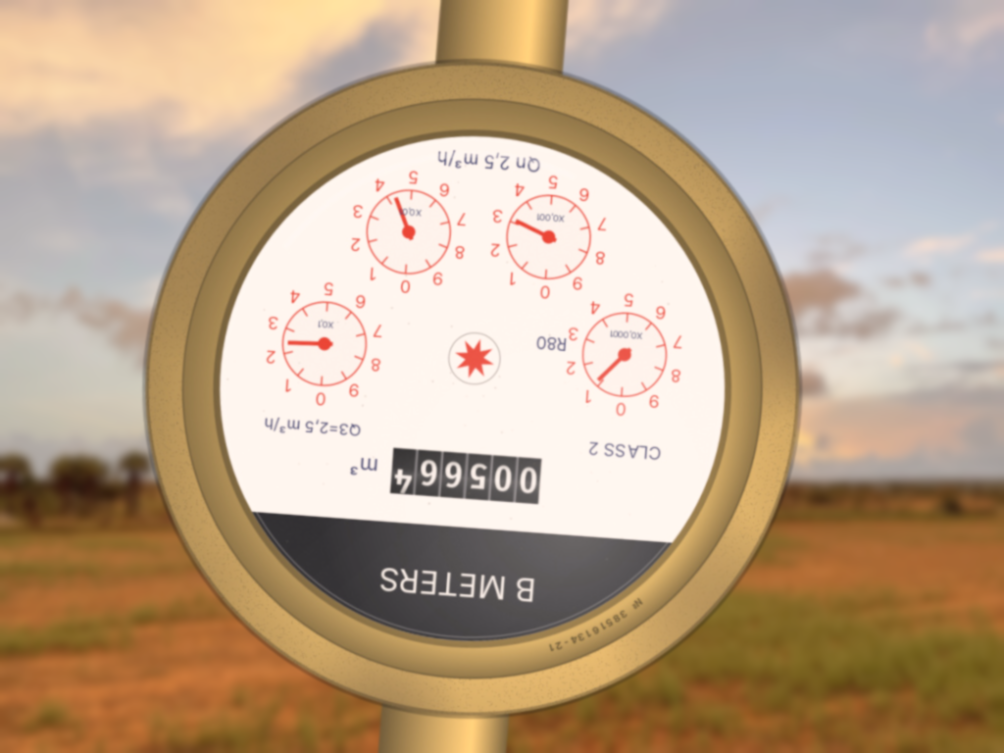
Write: 5664.2431 m³
